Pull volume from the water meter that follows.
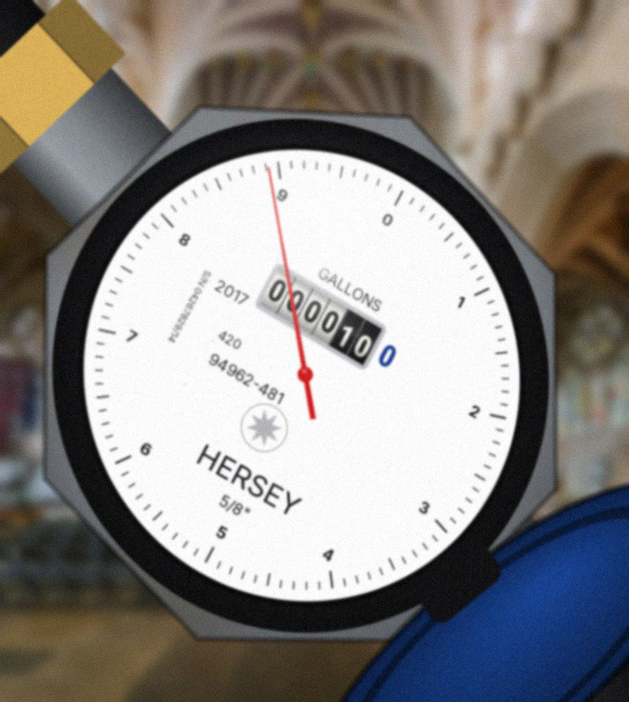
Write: 98.9 gal
